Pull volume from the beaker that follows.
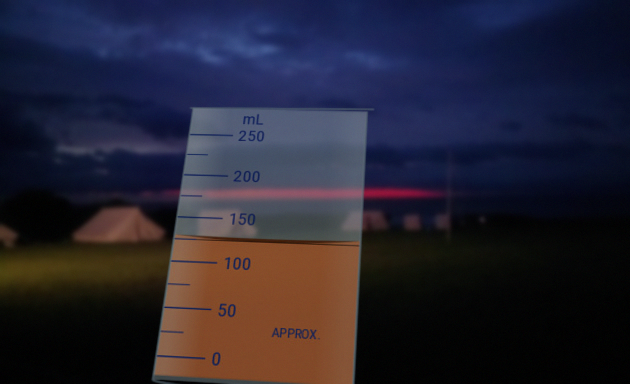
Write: 125 mL
